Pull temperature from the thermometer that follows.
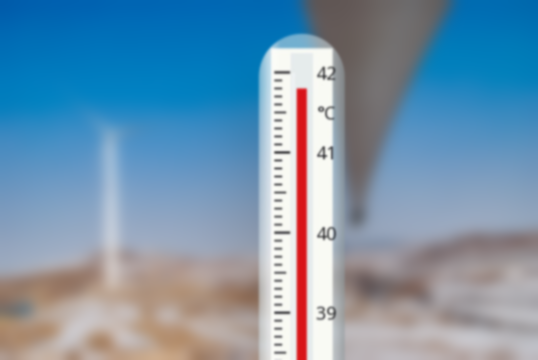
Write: 41.8 °C
